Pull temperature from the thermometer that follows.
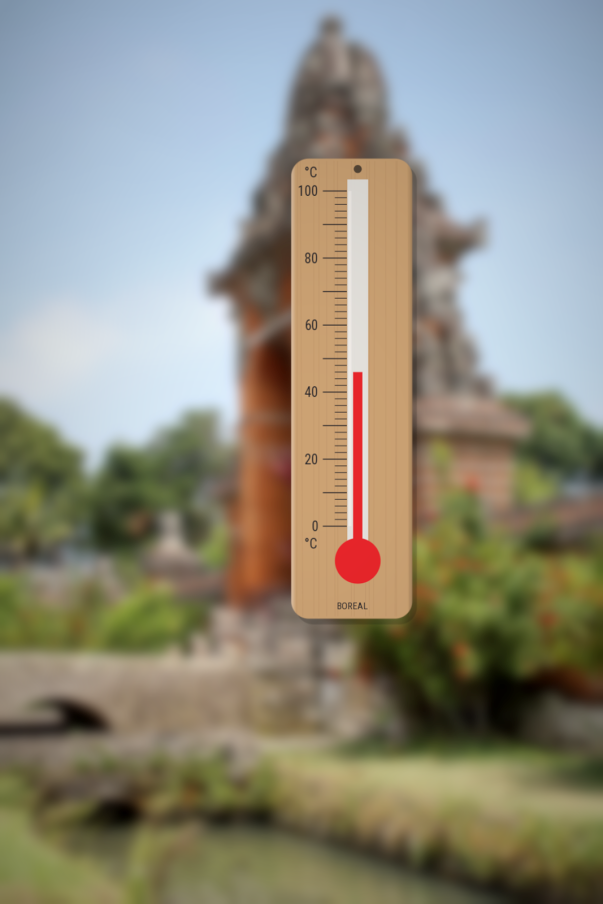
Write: 46 °C
